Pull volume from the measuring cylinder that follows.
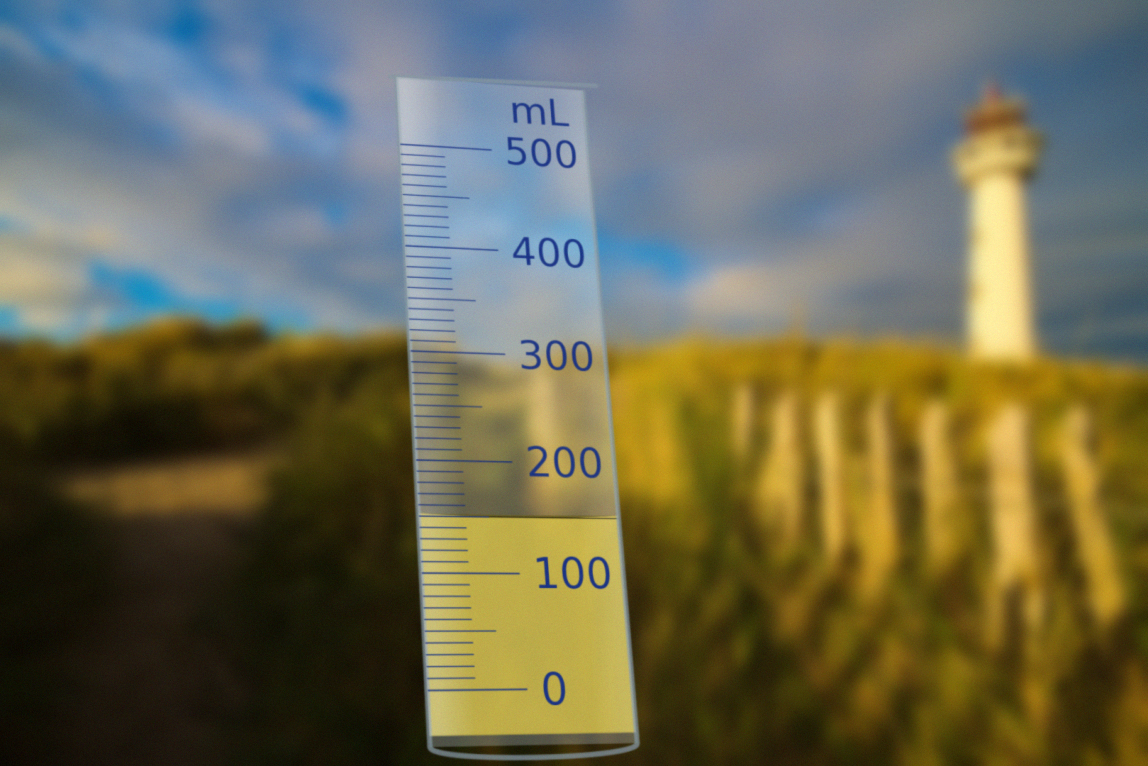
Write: 150 mL
